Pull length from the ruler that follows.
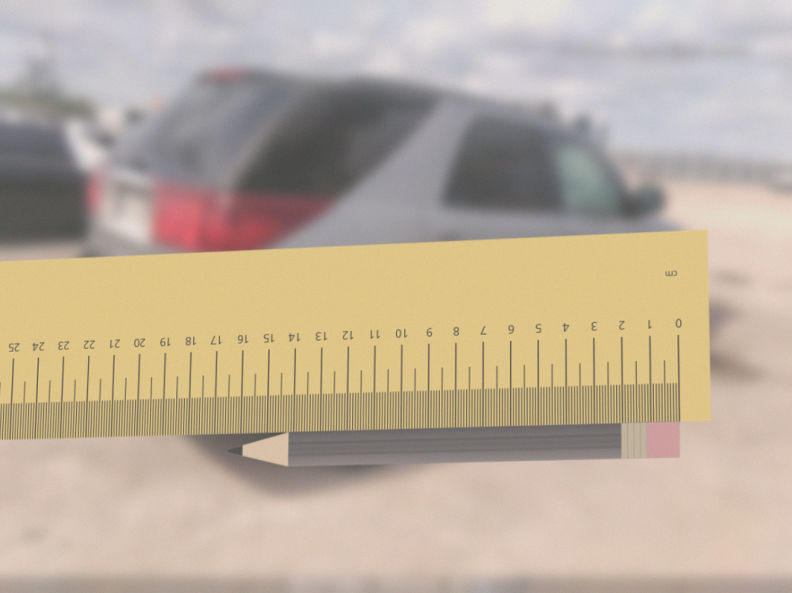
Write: 16.5 cm
